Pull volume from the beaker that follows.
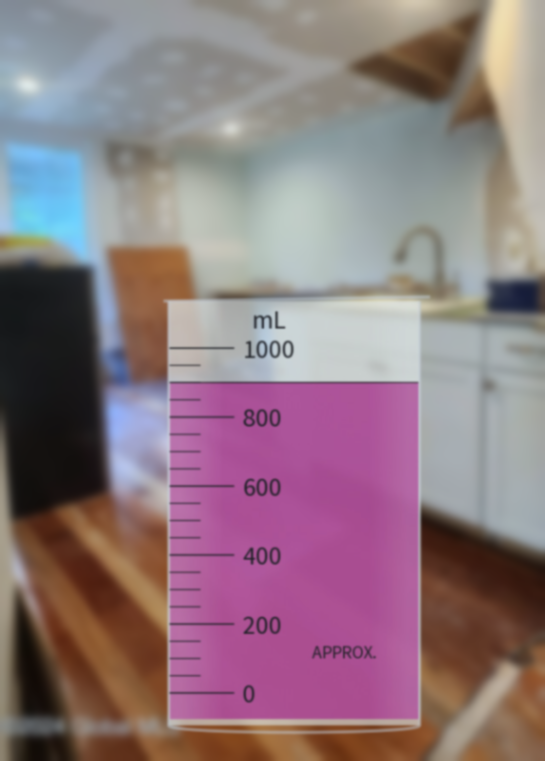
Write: 900 mL
